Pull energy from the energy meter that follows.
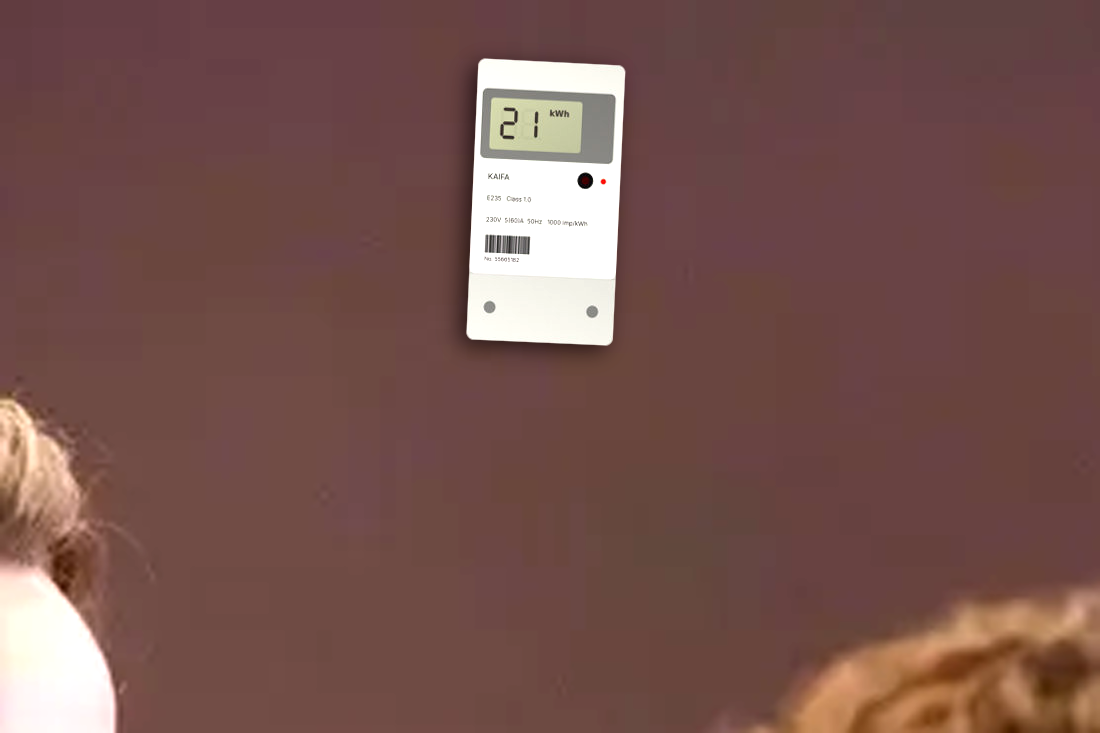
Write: 21 kWh
